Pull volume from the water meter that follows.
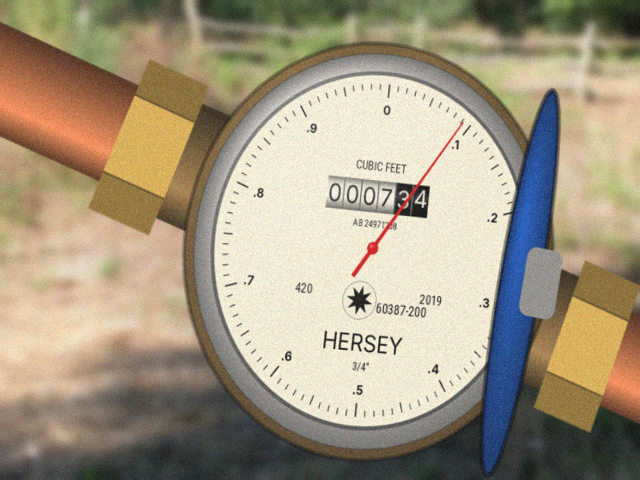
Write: 734.09 ft³
